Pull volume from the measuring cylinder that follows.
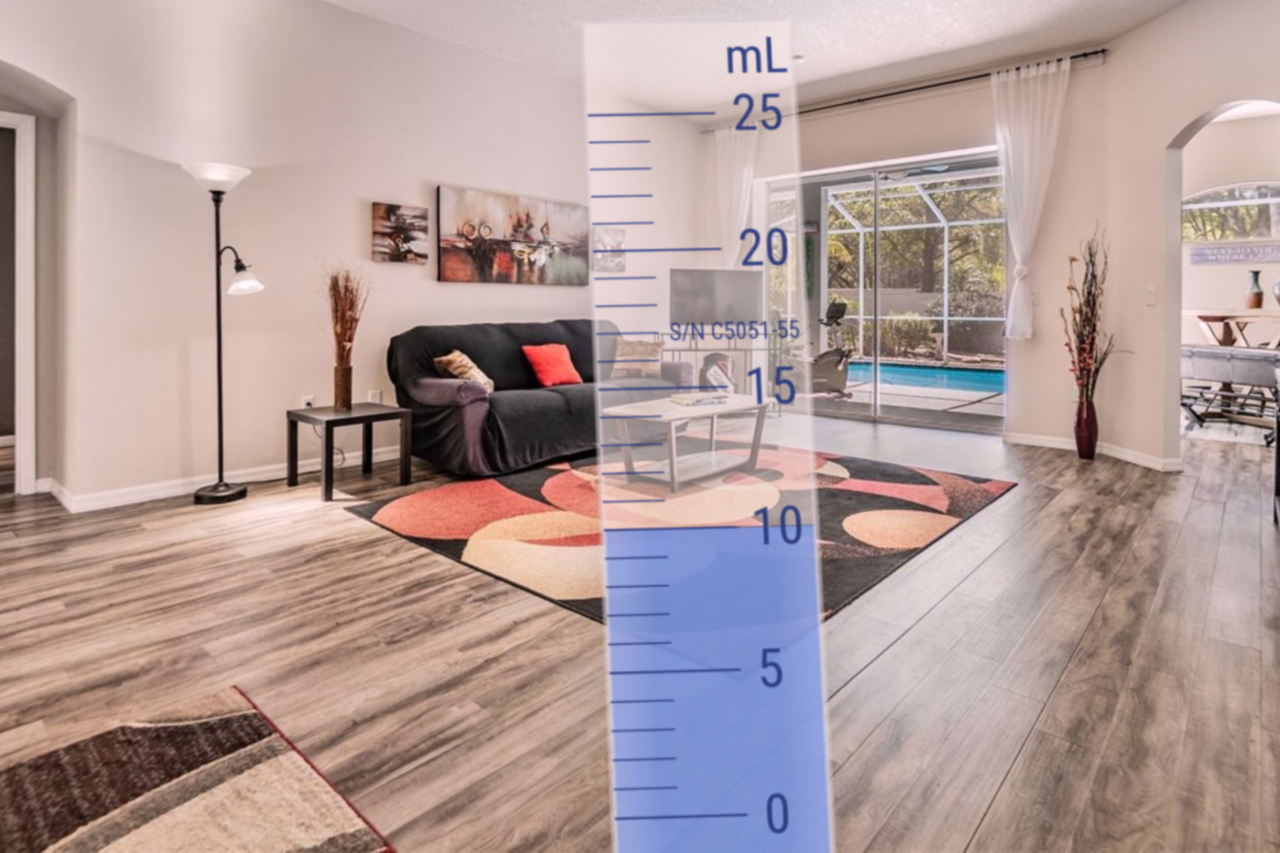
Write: 10 mL
